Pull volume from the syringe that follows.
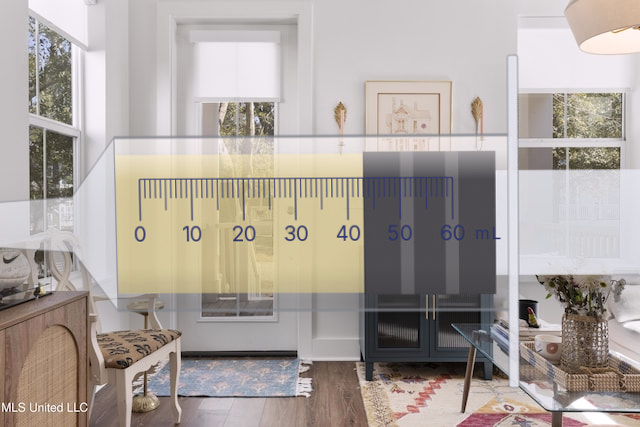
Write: 43 mL
